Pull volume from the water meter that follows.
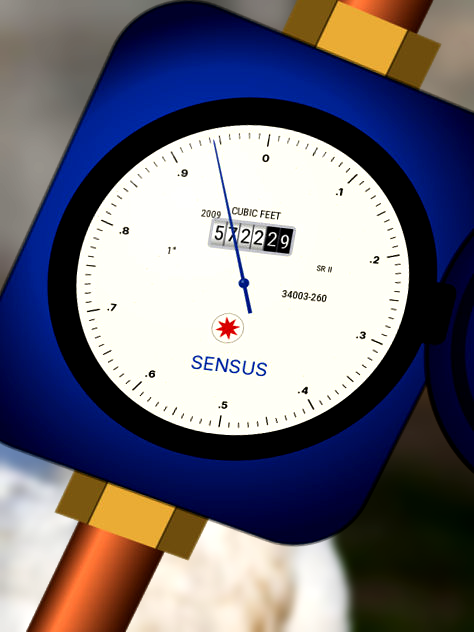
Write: 572228.94 ft³
